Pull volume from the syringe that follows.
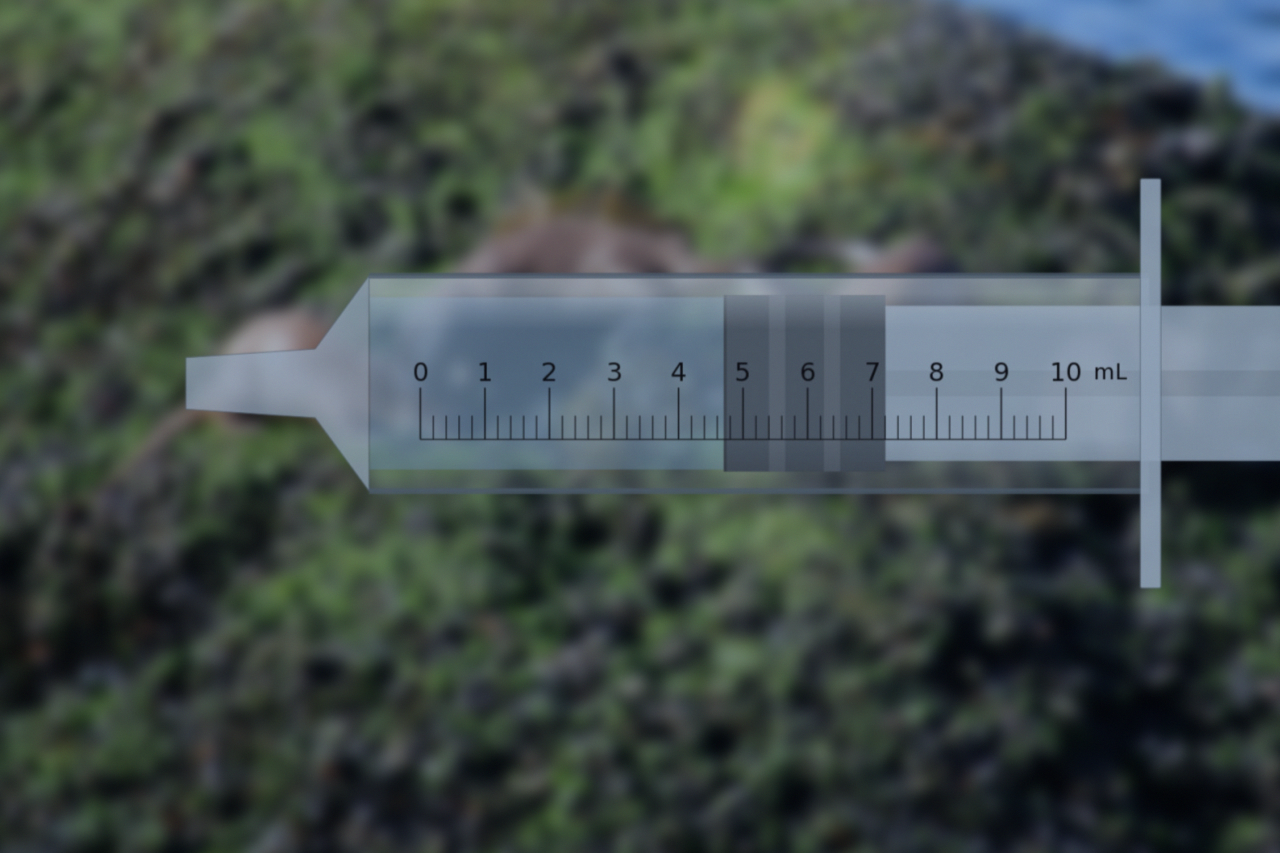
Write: 4.7 mL
